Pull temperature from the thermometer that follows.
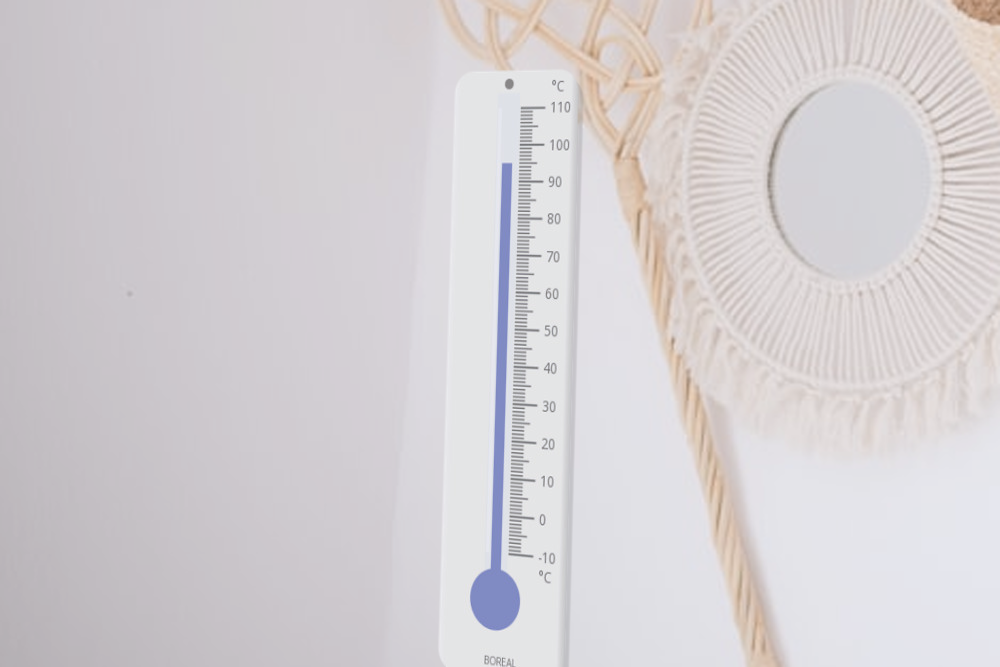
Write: 95 °C
